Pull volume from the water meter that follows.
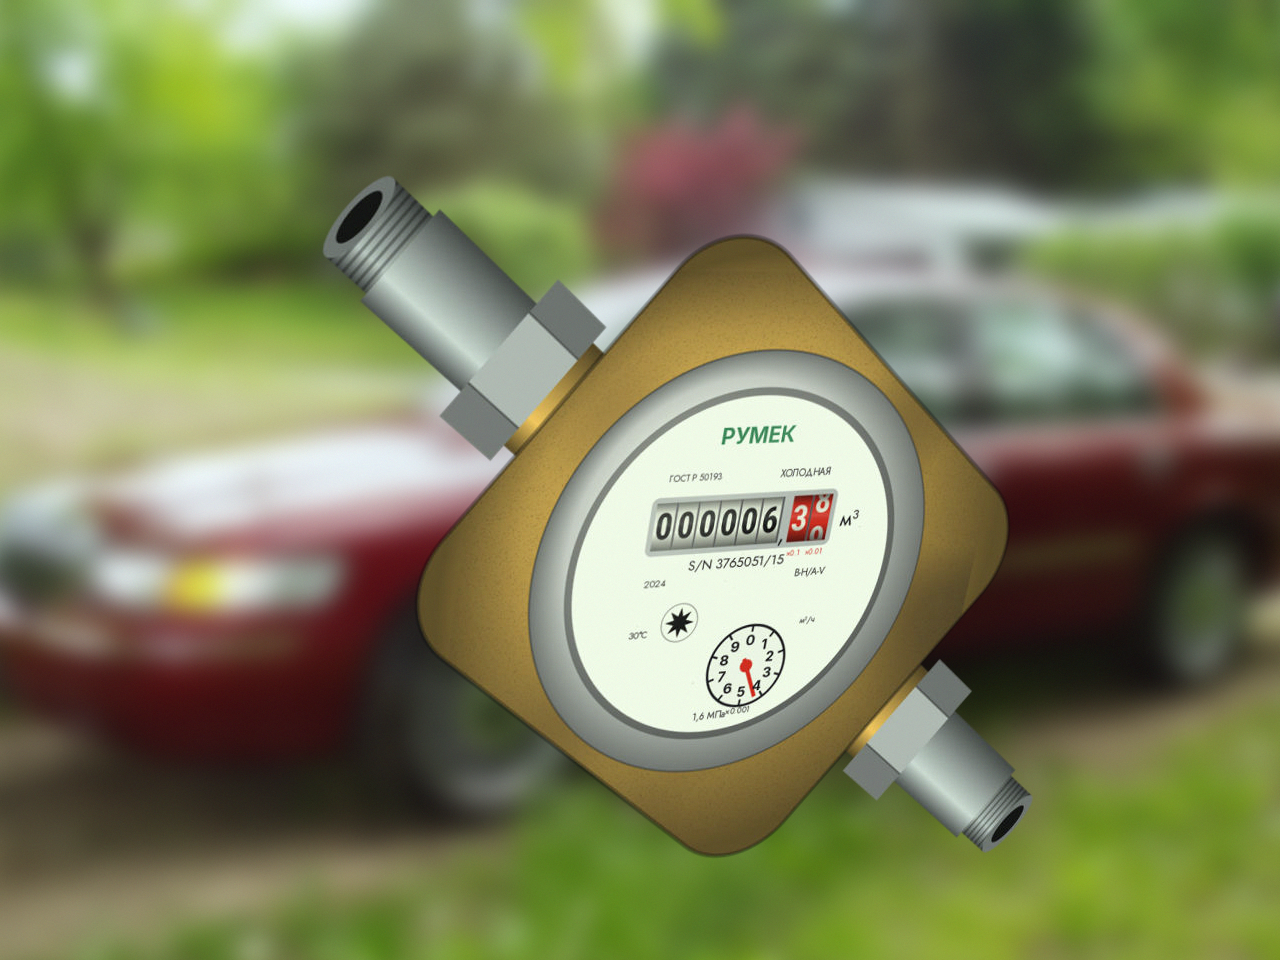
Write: 6.384 m³
